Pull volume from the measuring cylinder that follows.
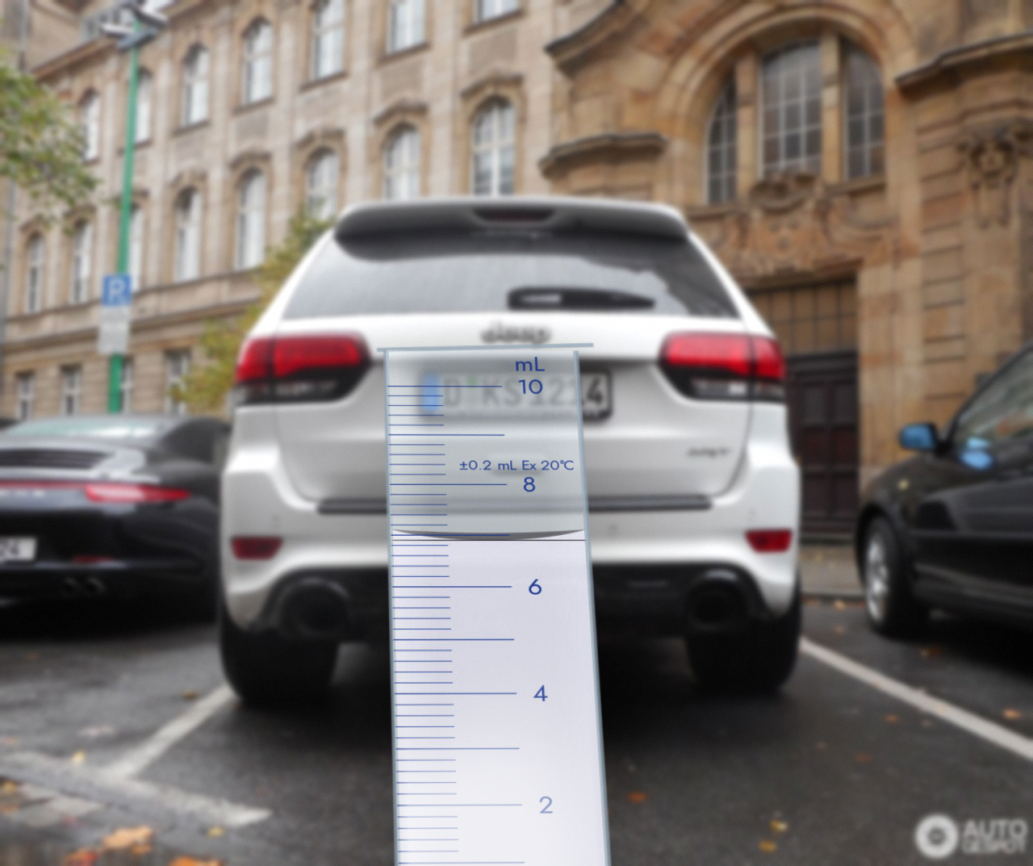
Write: 6.9 mL
